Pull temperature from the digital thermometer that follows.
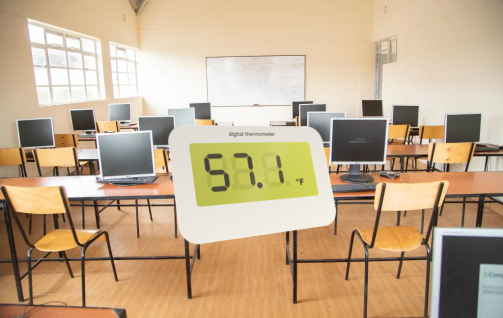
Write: 57.1 °F
